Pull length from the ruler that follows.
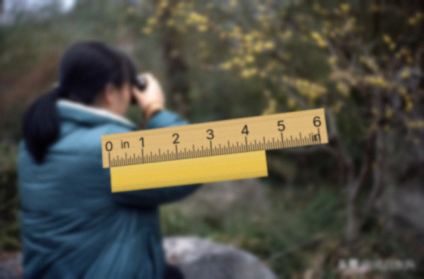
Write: 4.5 in
